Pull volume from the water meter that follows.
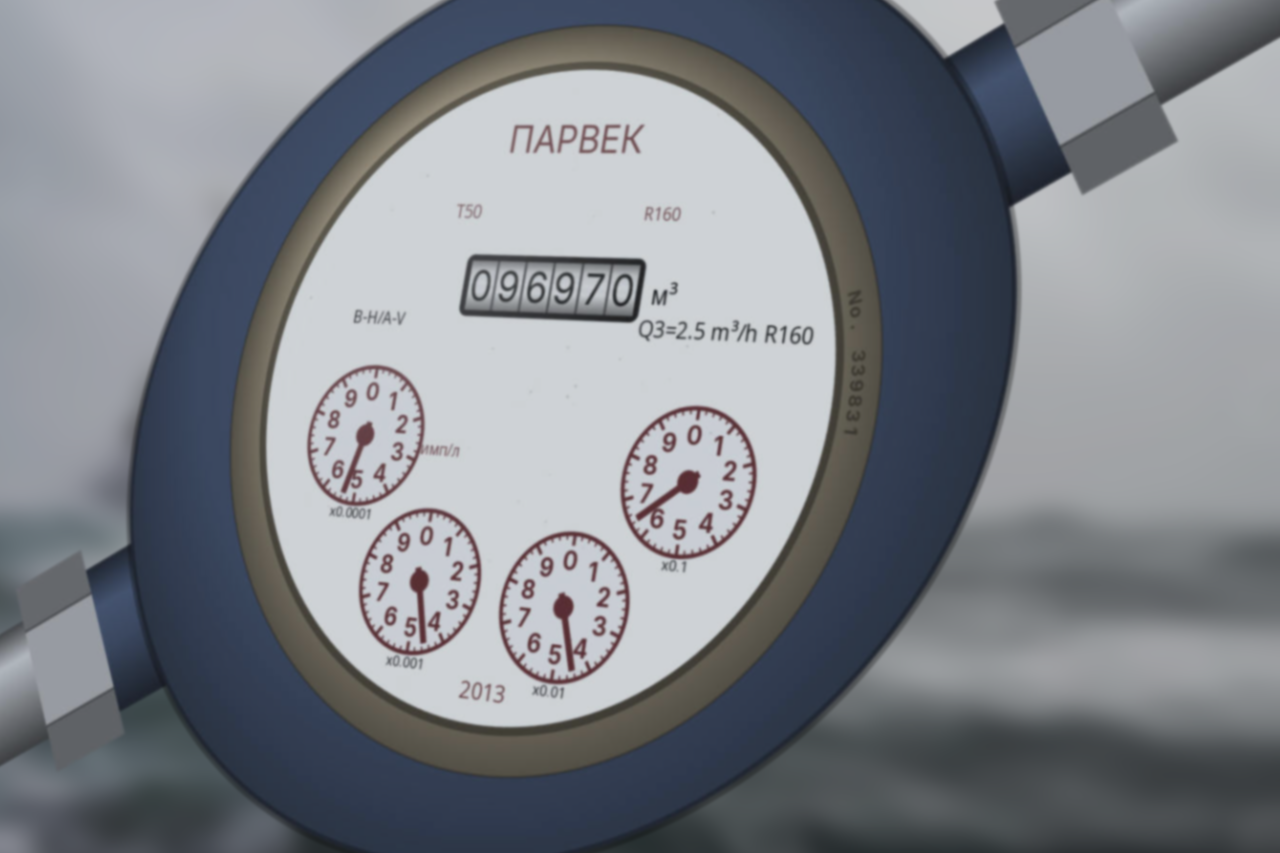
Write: 96970.6445 m³
